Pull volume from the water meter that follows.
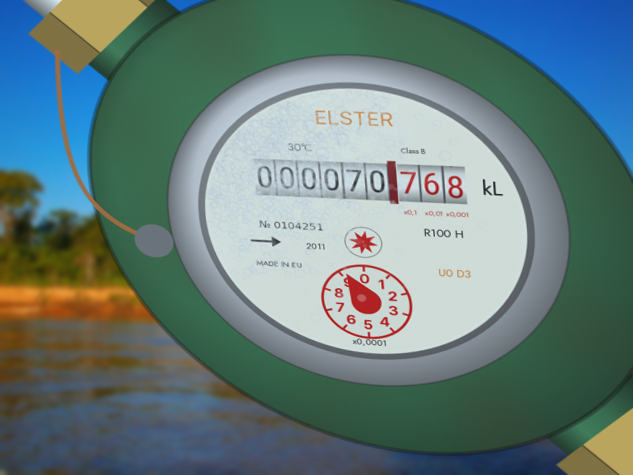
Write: 70.7679 kL
